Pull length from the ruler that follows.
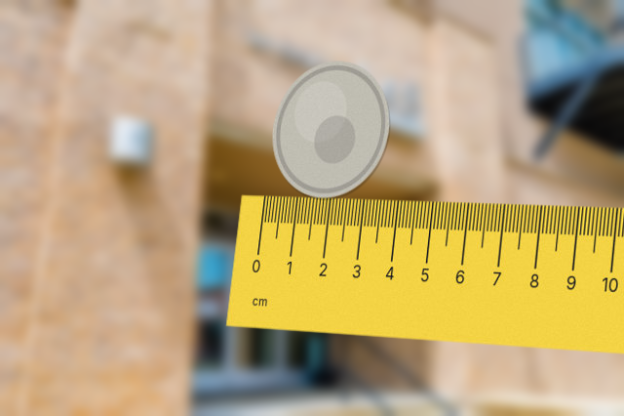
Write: 3.5 cm
